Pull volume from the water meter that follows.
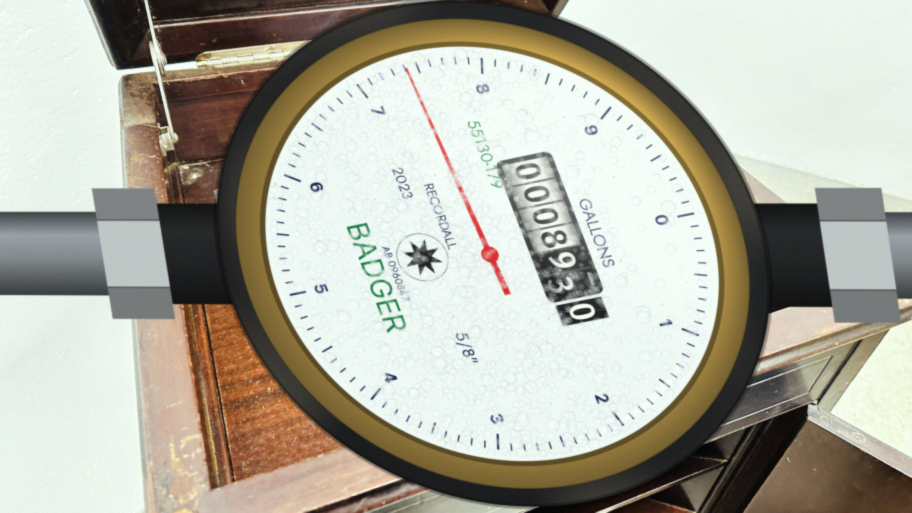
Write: 8927.4 gal
